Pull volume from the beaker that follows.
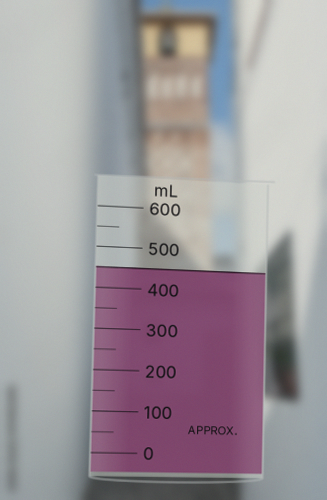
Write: 450 mL
